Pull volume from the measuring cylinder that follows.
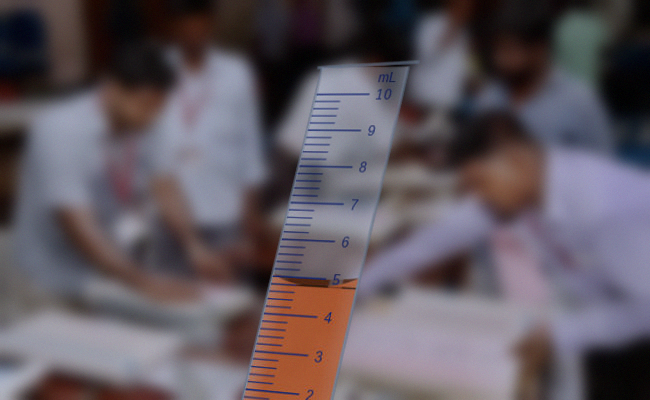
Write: 4.8 mL
